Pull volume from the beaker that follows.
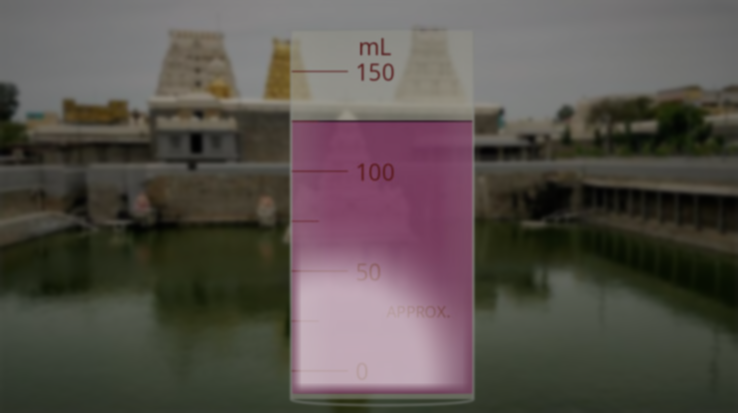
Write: 125 mL
